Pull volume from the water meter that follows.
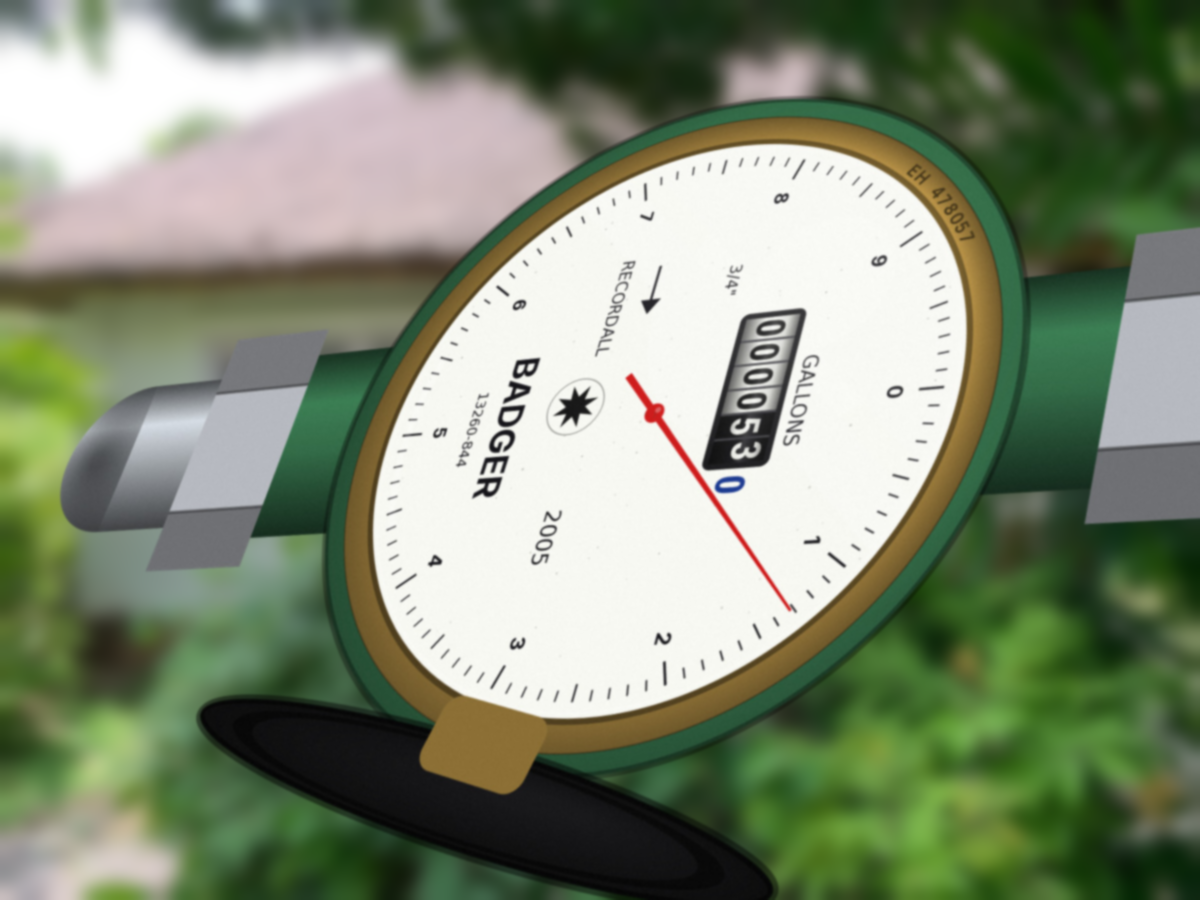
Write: 531.3 gal
